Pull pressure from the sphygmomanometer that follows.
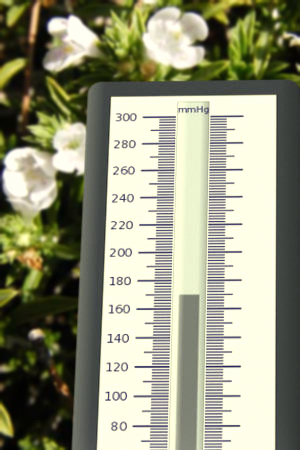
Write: 170 mmHg
